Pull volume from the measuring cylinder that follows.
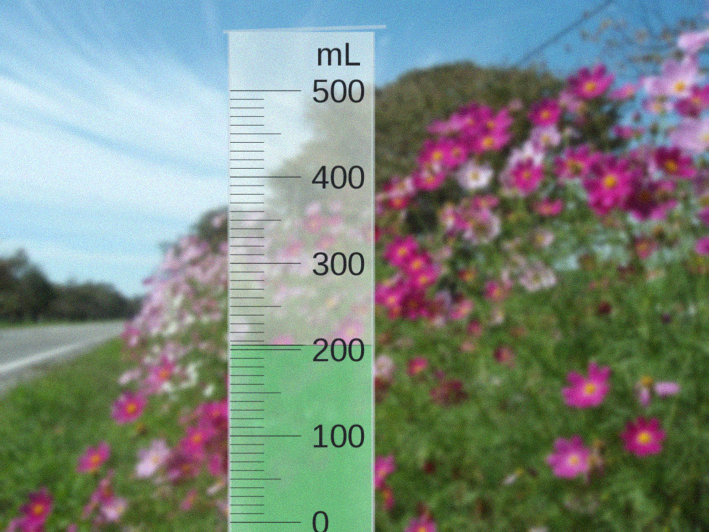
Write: 205 mL
